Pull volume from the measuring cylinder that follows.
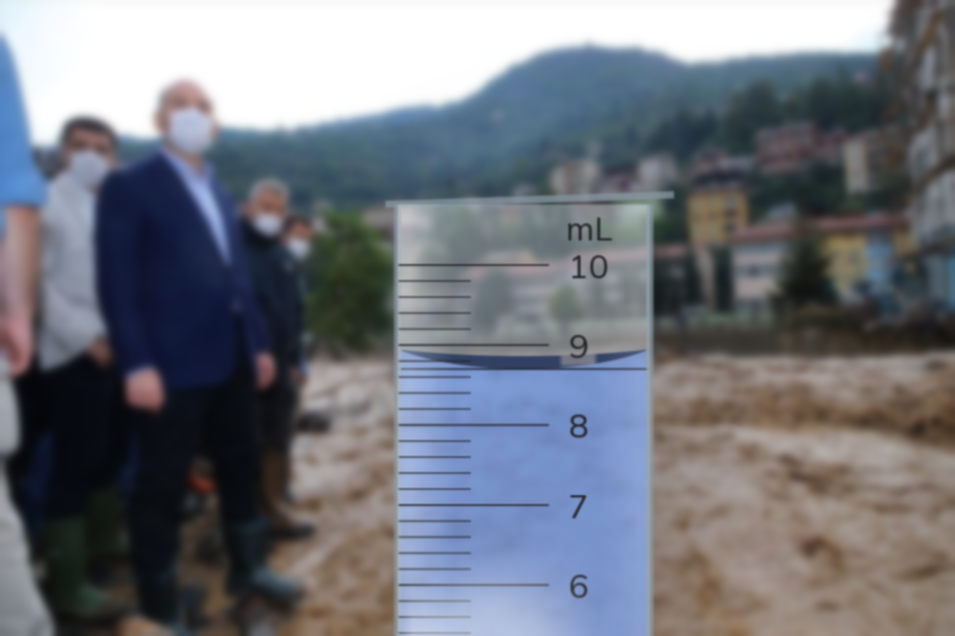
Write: 8.7 mL
